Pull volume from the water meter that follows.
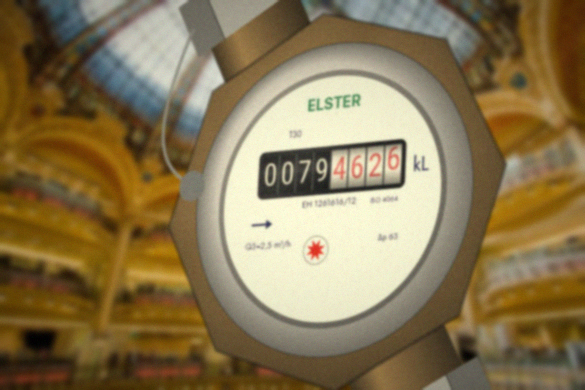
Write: 79.4626 kL
